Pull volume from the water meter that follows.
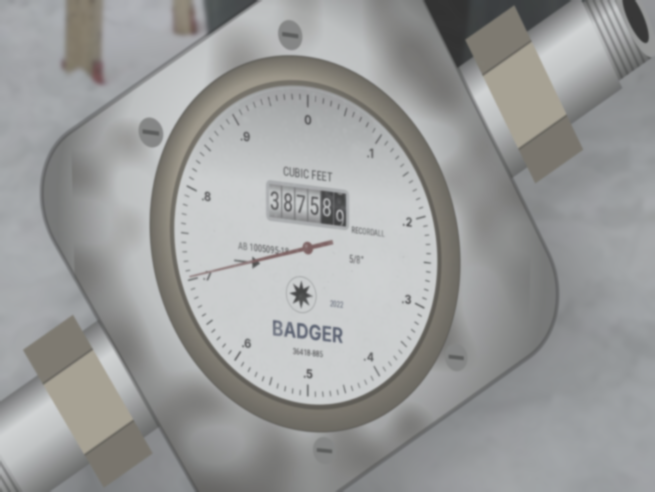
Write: 387588.70 ft³
